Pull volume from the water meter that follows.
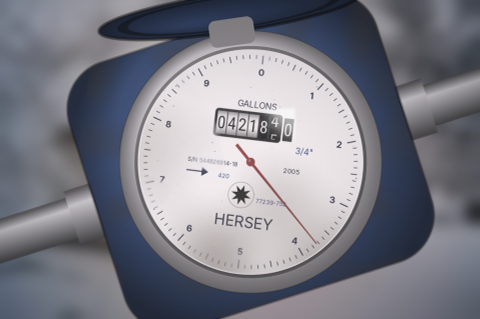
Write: 421843.7 gal
